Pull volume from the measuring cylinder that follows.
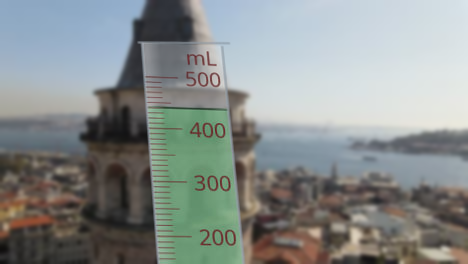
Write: 440 mL
